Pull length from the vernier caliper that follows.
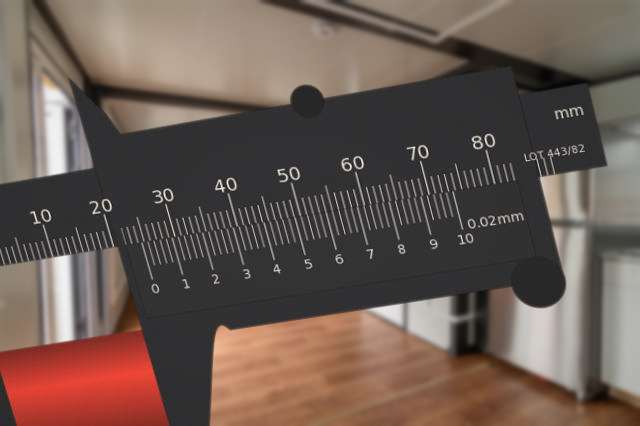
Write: 24.6 mm
